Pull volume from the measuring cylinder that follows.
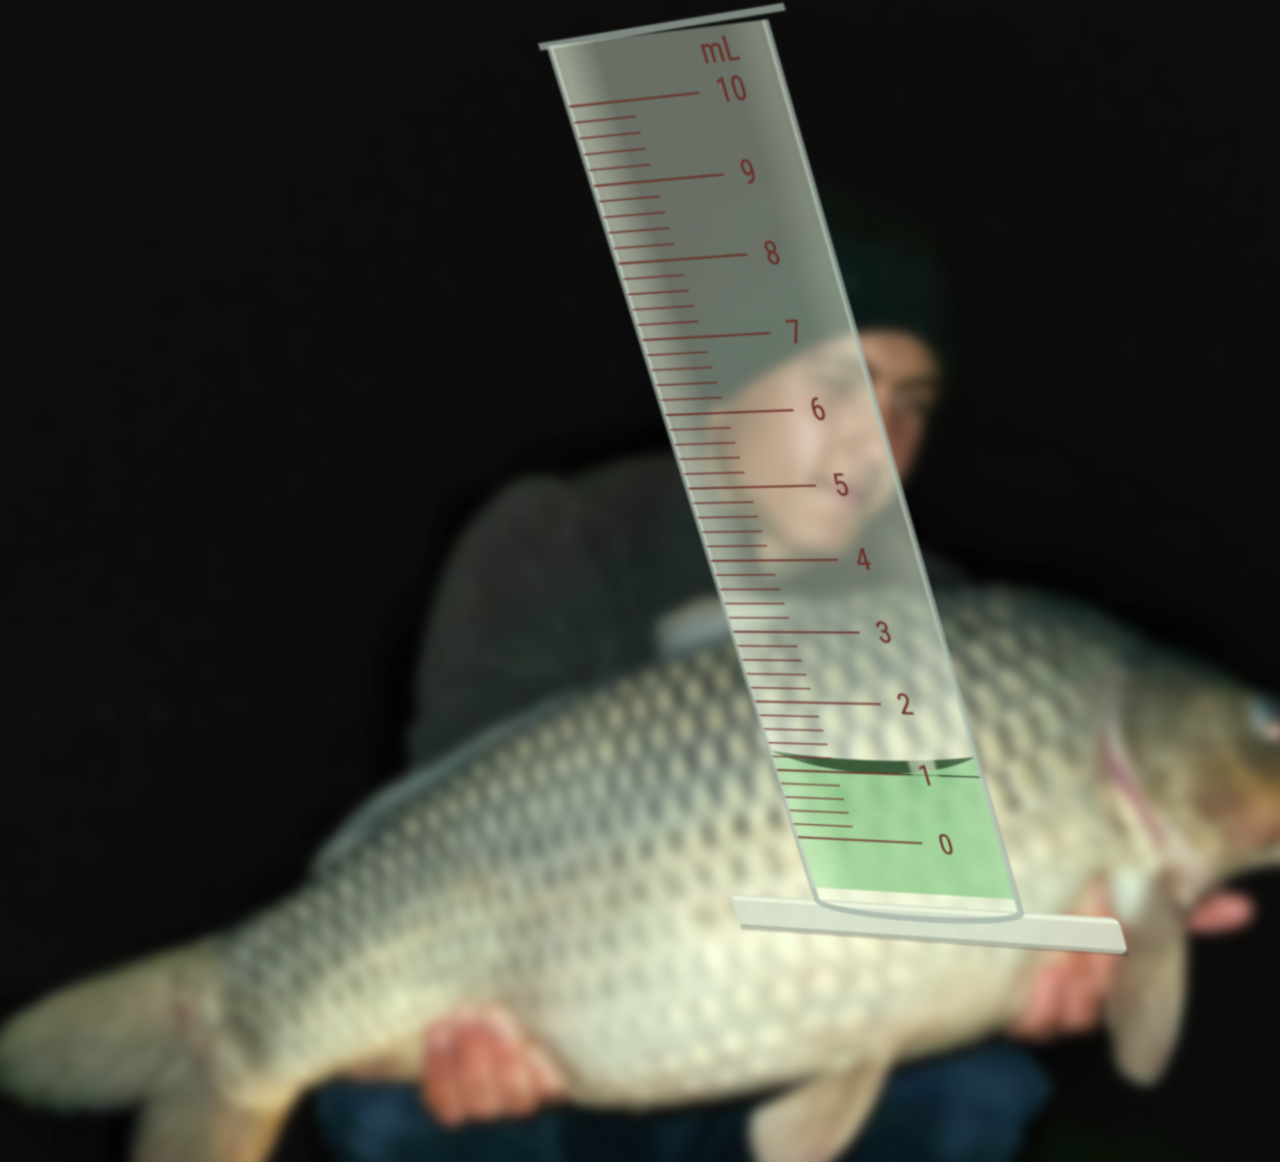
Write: 1 mL
